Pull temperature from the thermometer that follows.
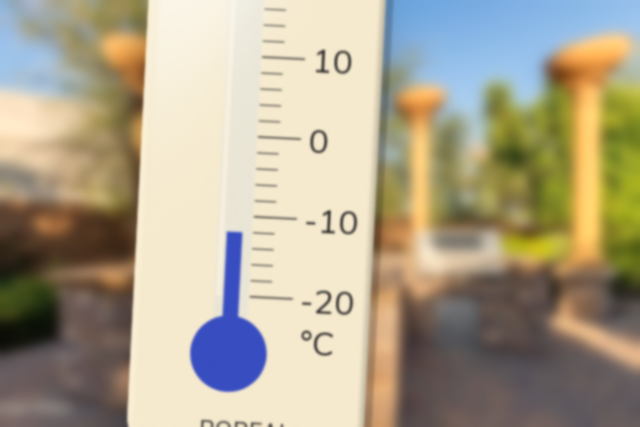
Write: -12 °C
